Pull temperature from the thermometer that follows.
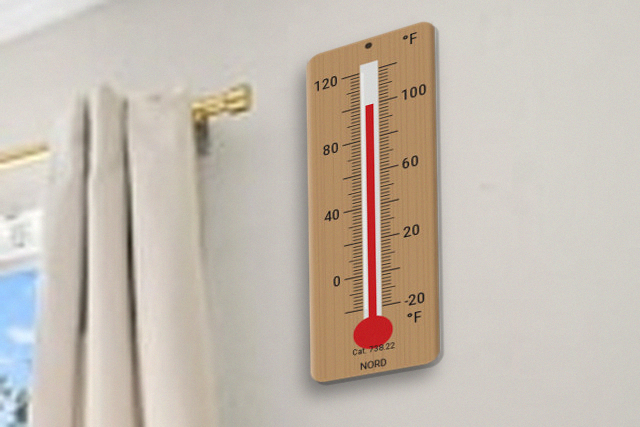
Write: 100 °F
